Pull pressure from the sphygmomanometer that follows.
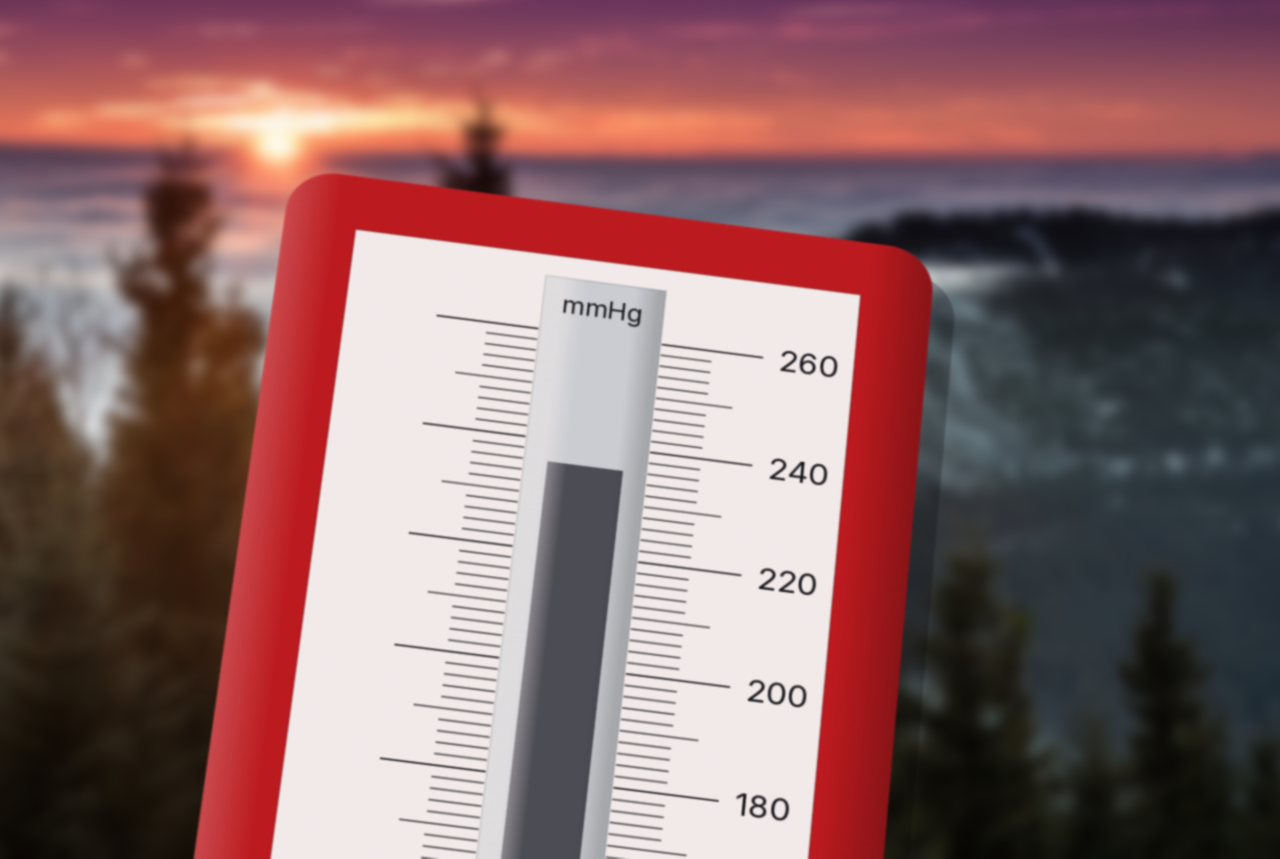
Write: 236 mmHg
